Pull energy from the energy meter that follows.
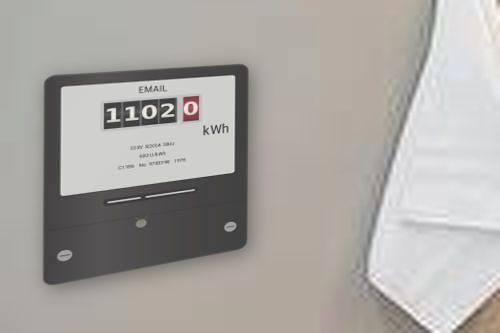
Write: 1102.0 kWh
